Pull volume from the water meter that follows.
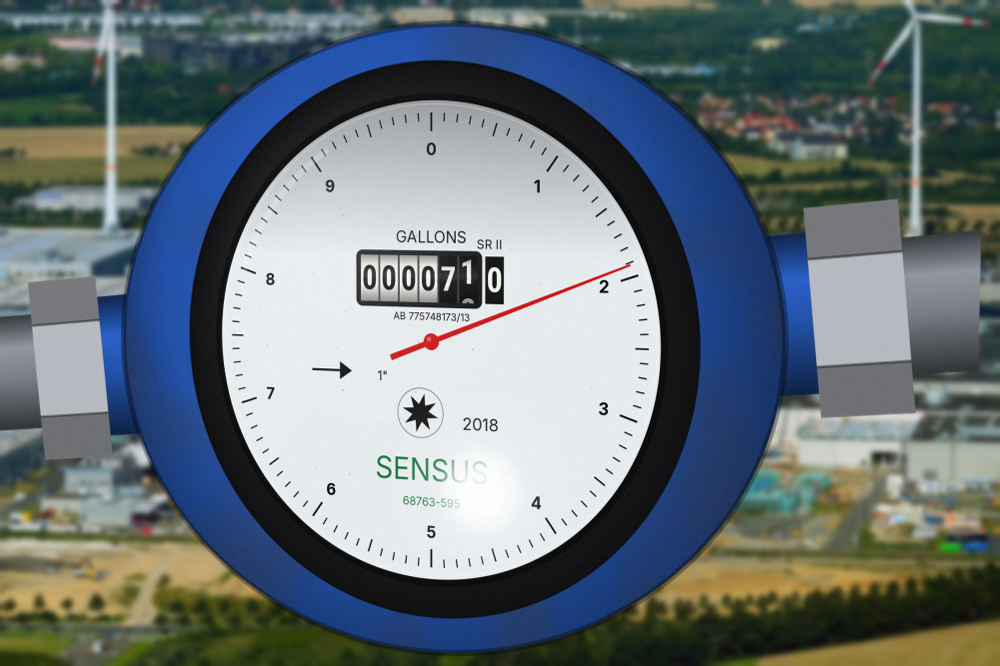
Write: 711.9 gal
